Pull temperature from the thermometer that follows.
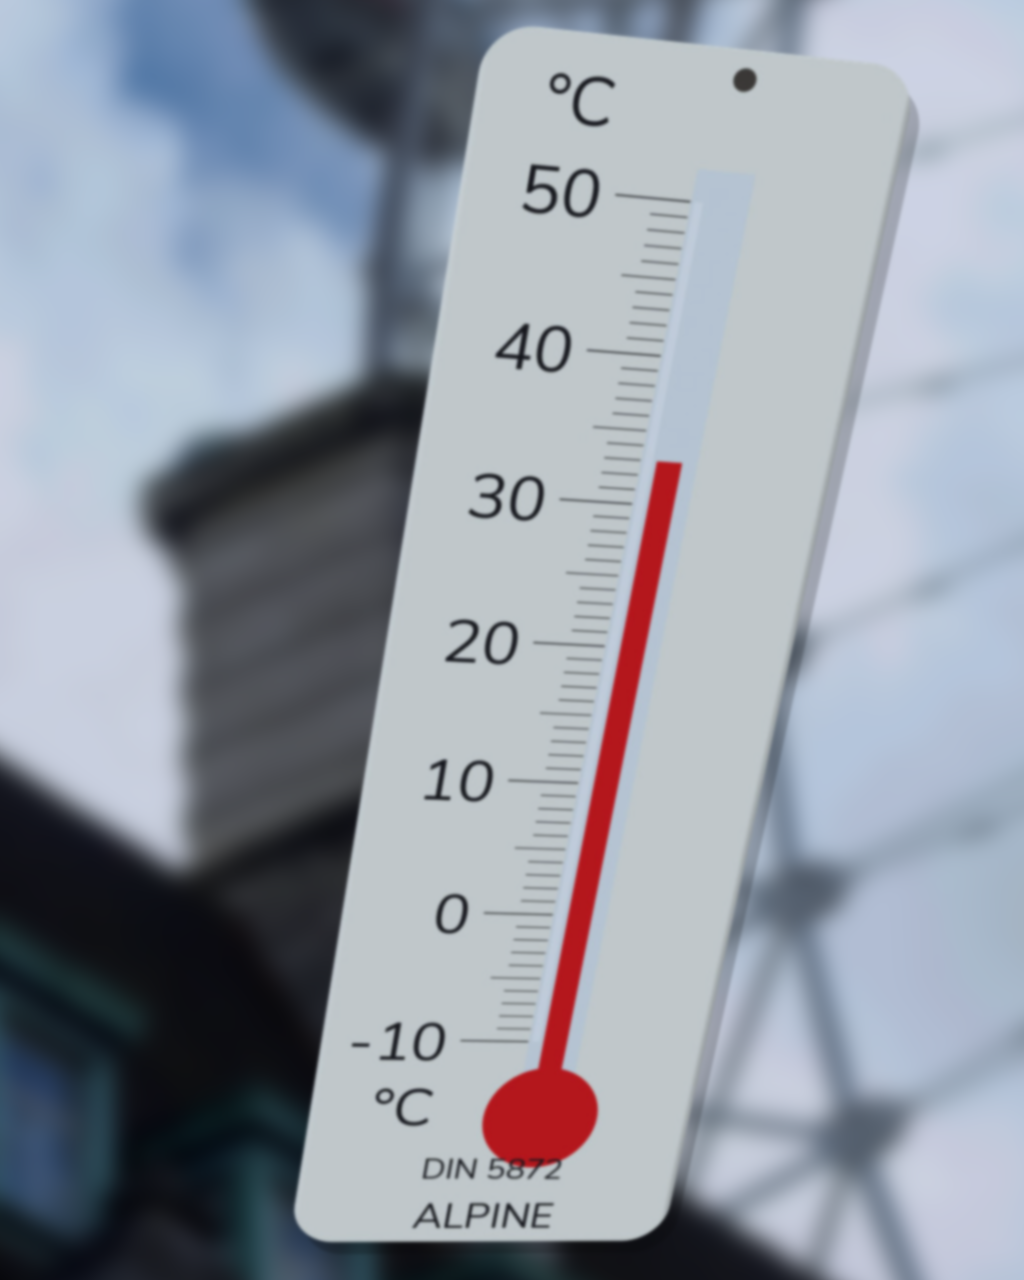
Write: 33 °C
